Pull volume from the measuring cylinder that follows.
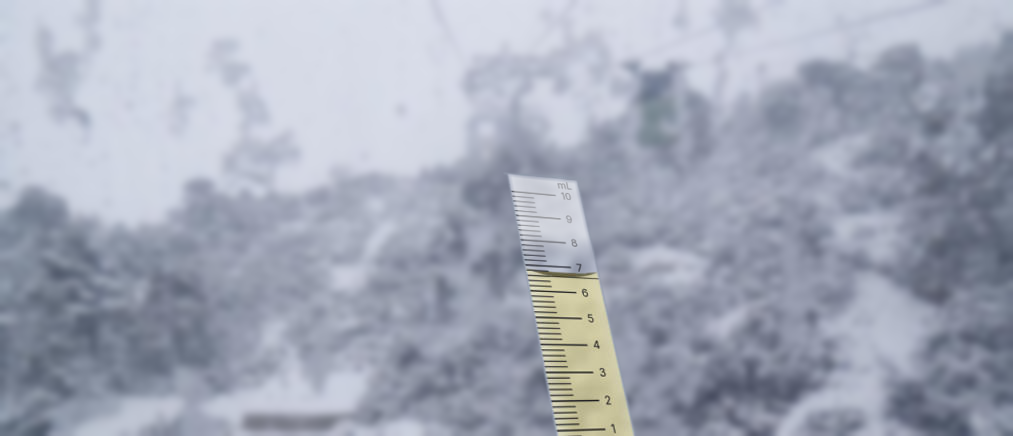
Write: 6.6 mL
